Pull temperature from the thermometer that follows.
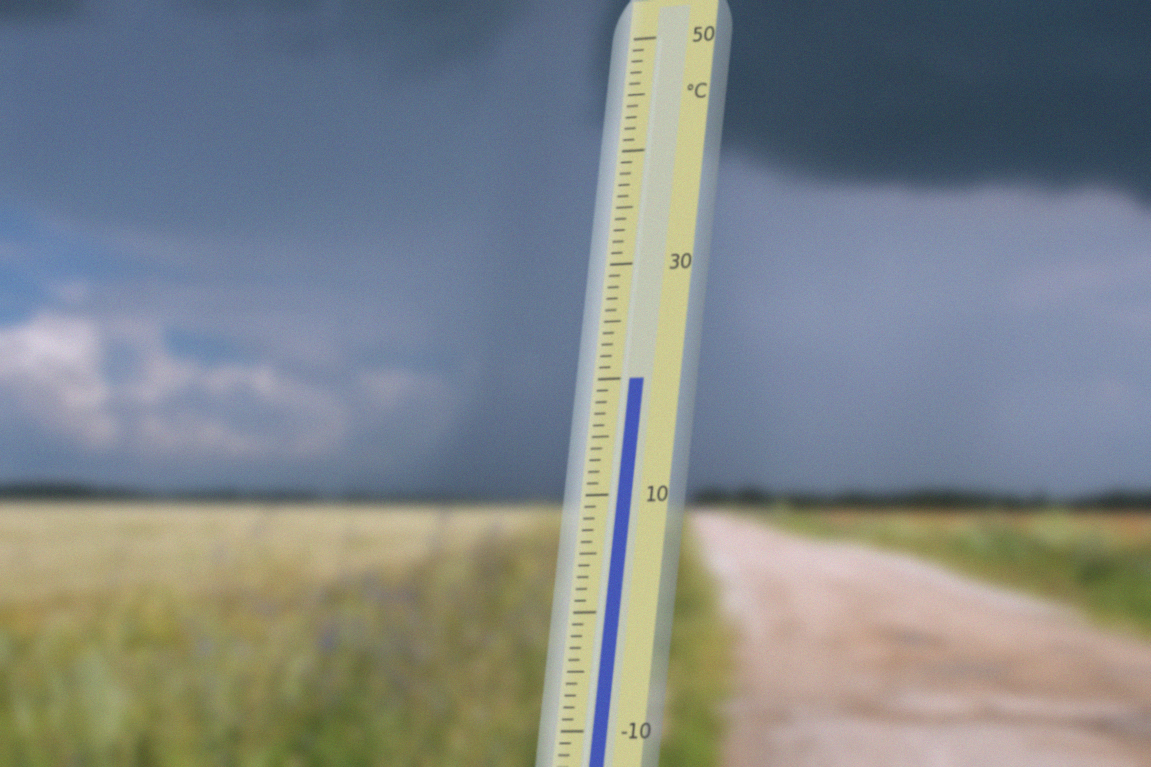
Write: 20 °C
